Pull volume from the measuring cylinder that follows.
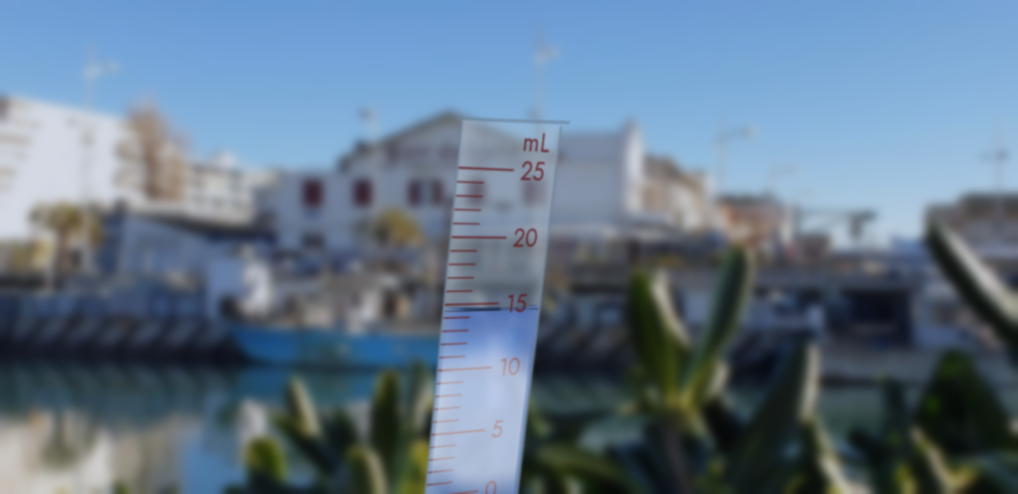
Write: 14.5 mL
